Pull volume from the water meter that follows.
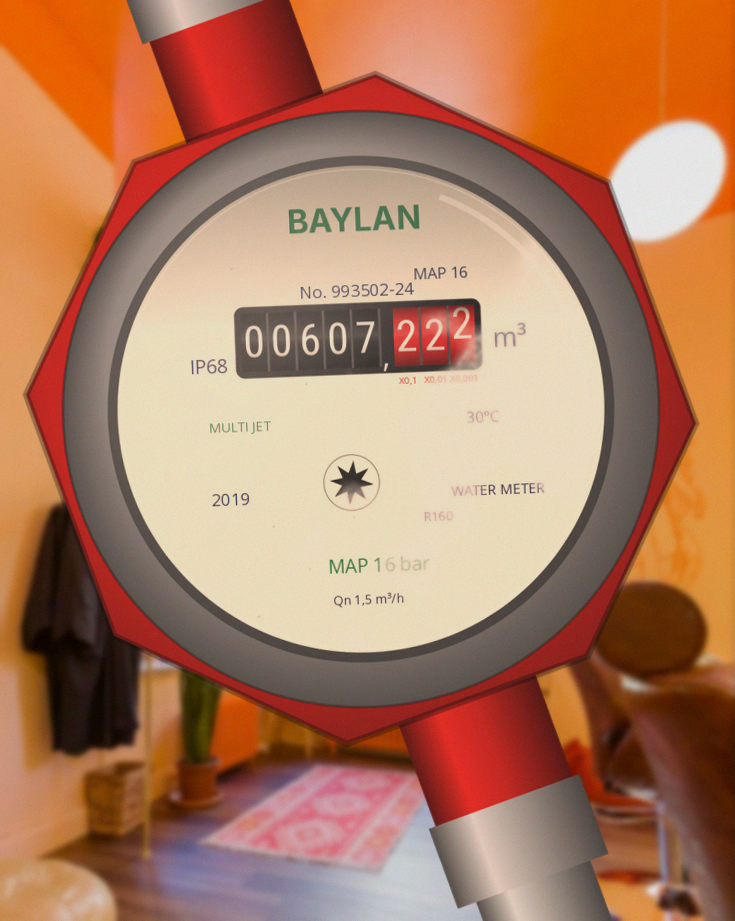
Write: 607.222 m³
